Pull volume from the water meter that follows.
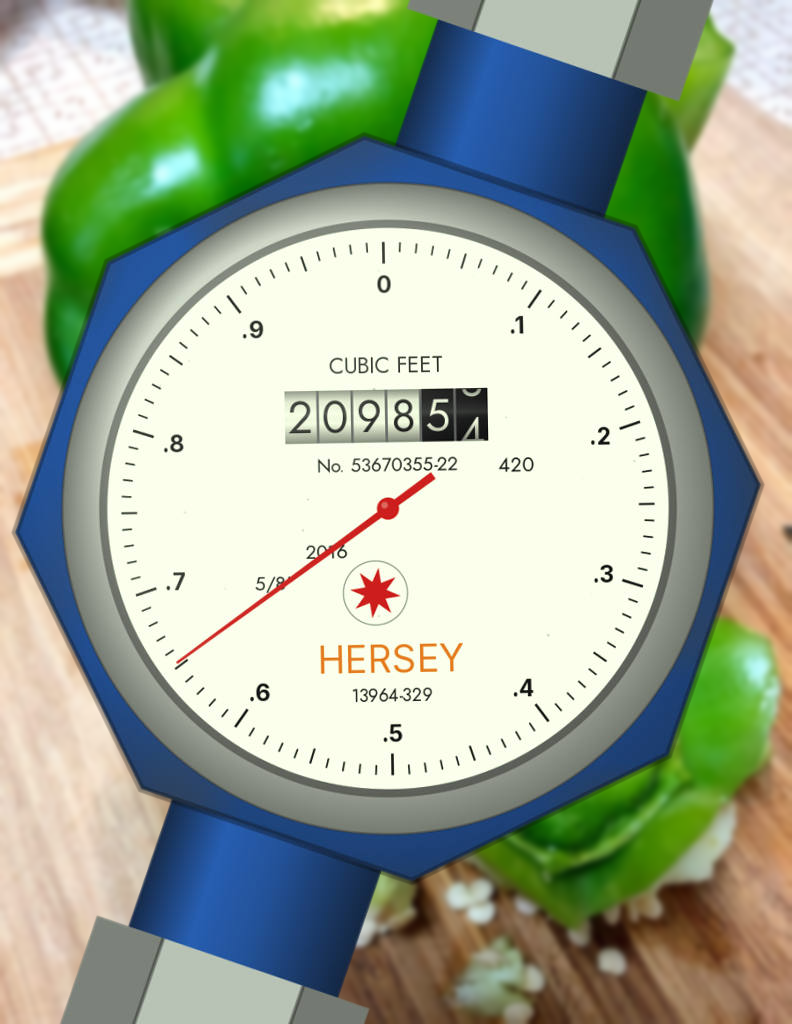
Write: 209853.65 ft³
